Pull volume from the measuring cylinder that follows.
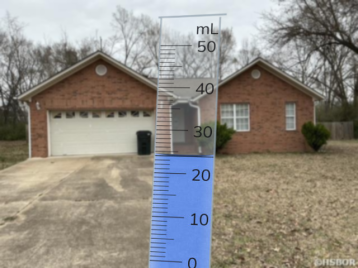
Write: 24 mL
